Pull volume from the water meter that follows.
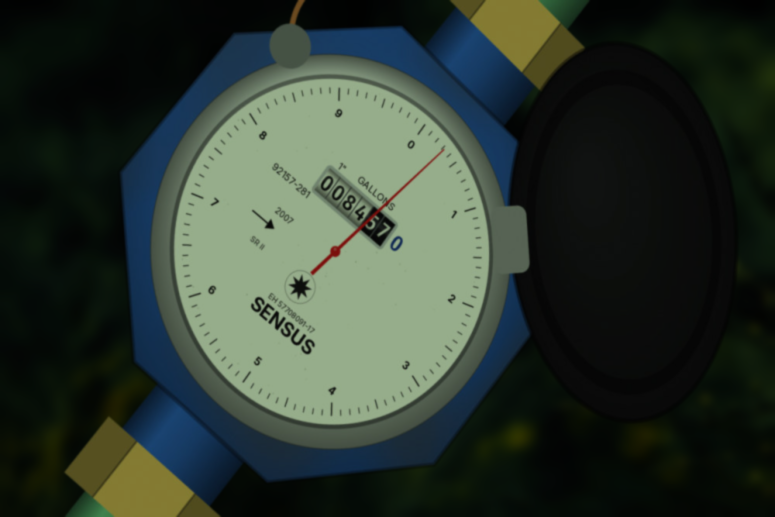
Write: 84570.3 gal
